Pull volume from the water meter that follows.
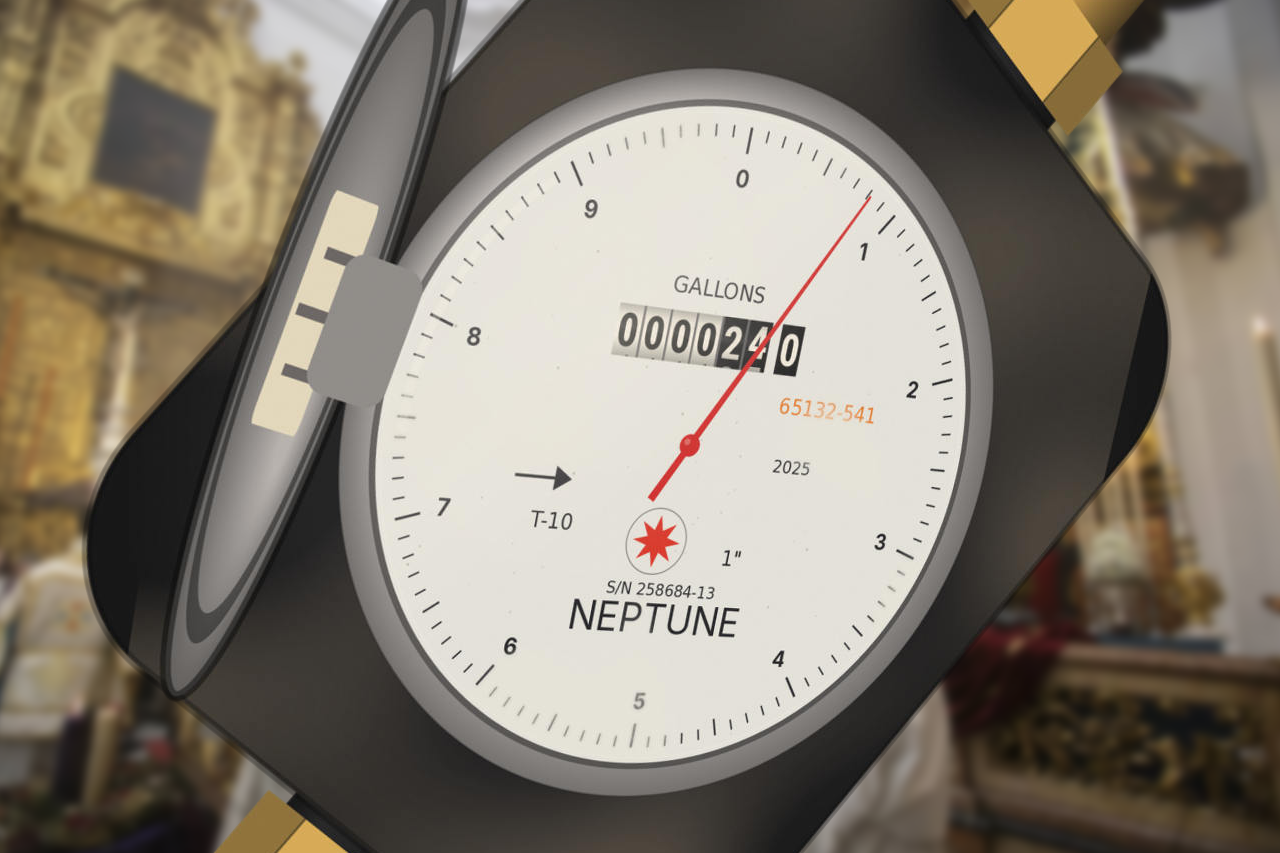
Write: 240.8 gal
